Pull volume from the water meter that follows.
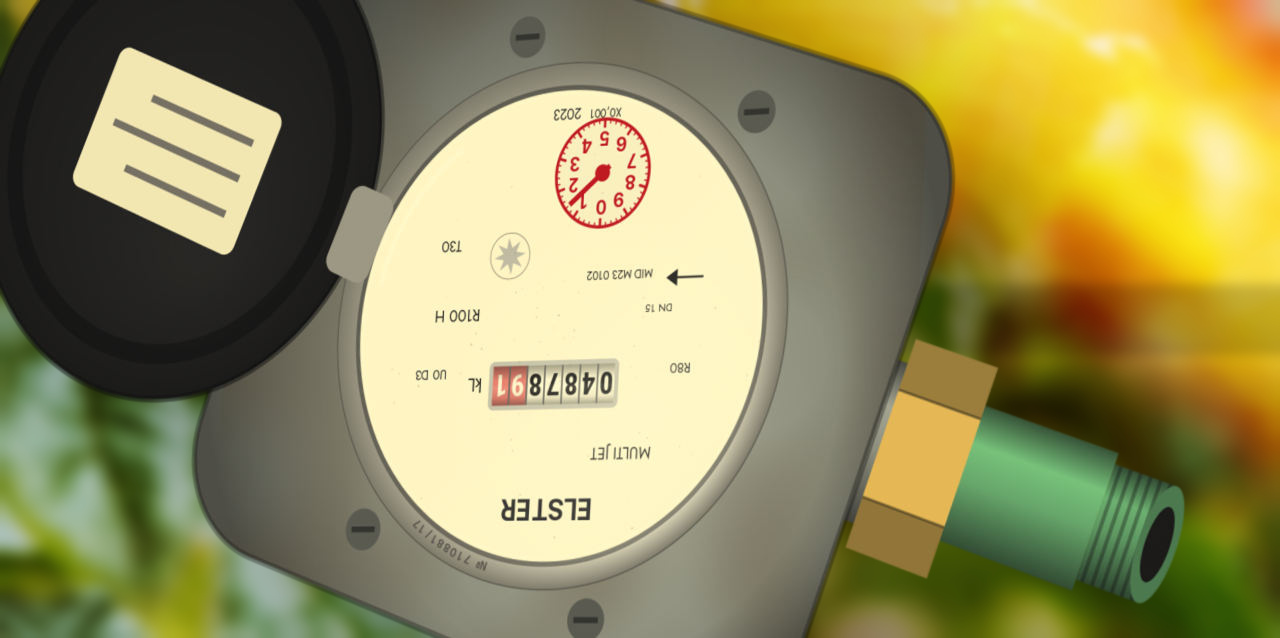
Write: 4878.911 kL
